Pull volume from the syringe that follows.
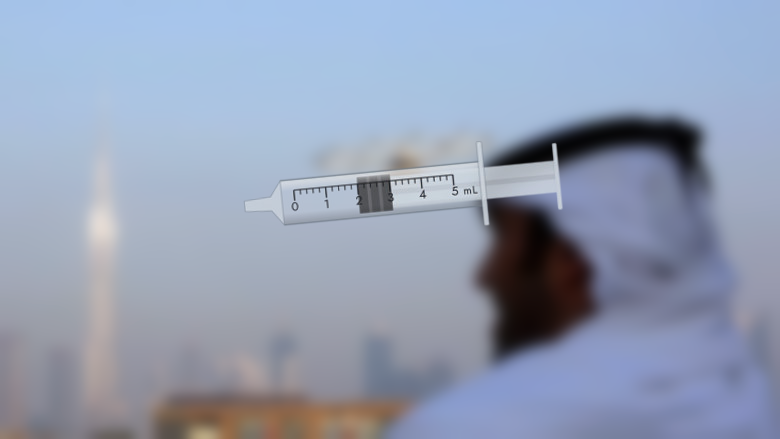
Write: 2 mL
